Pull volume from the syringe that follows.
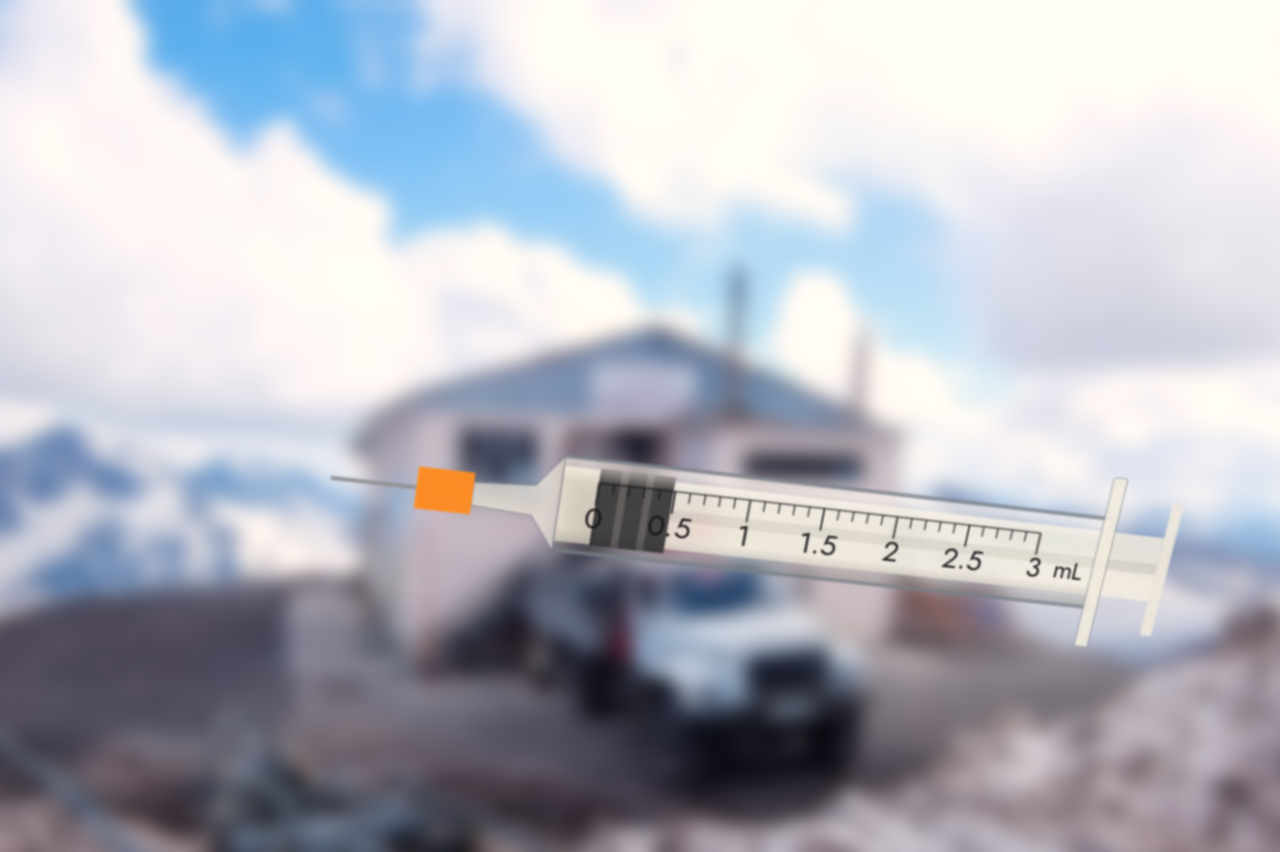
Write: 0 mL
